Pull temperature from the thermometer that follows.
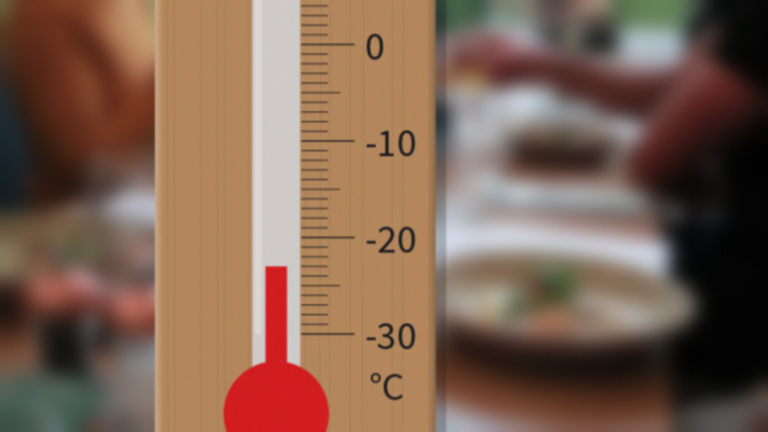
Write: -23 °C
